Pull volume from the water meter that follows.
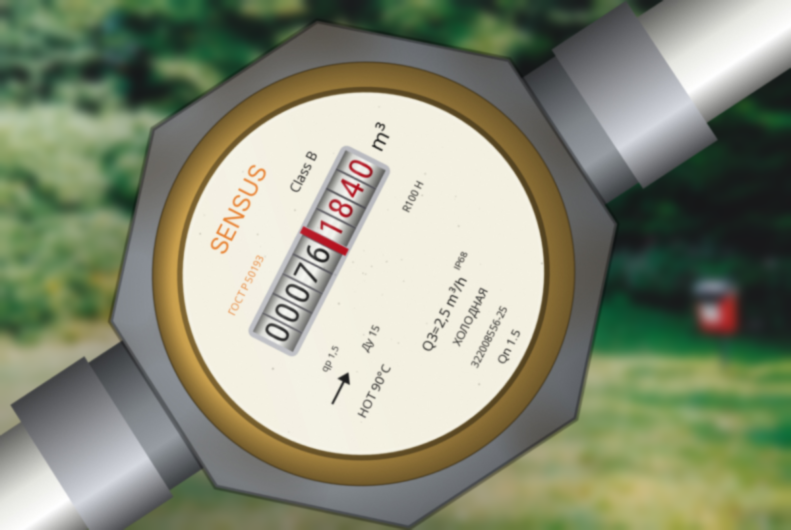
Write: 76.1840 m³
